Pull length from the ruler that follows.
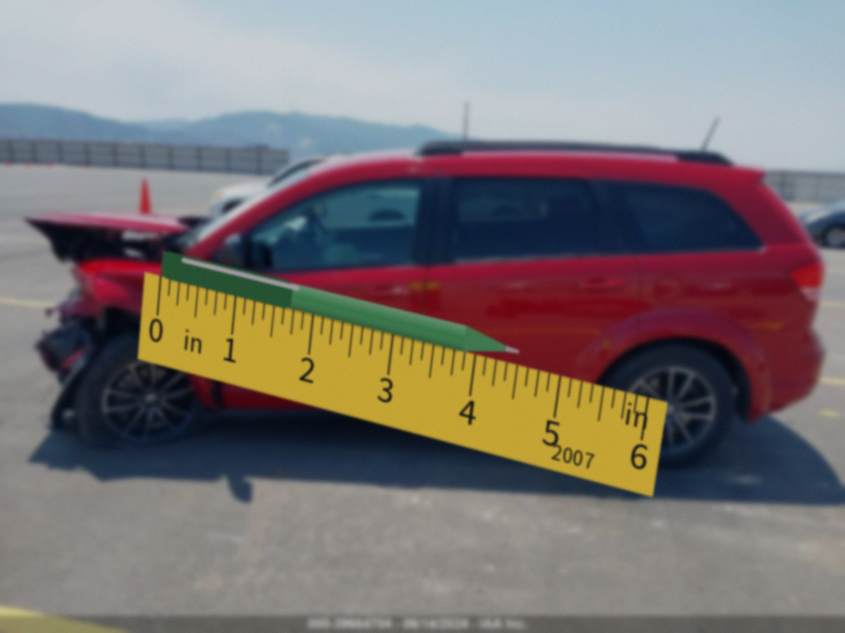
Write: 4.5 in
